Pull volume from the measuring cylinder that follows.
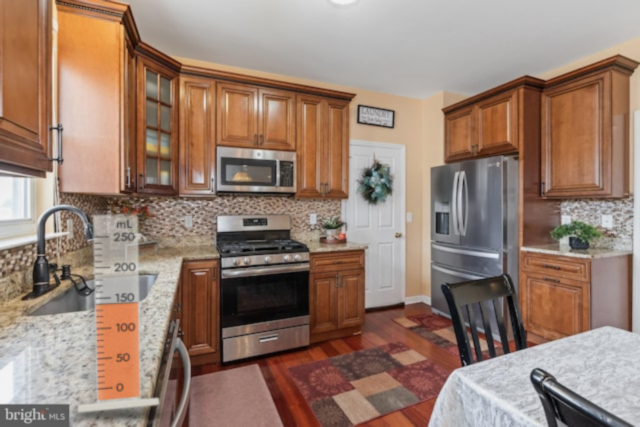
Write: 140 mL
